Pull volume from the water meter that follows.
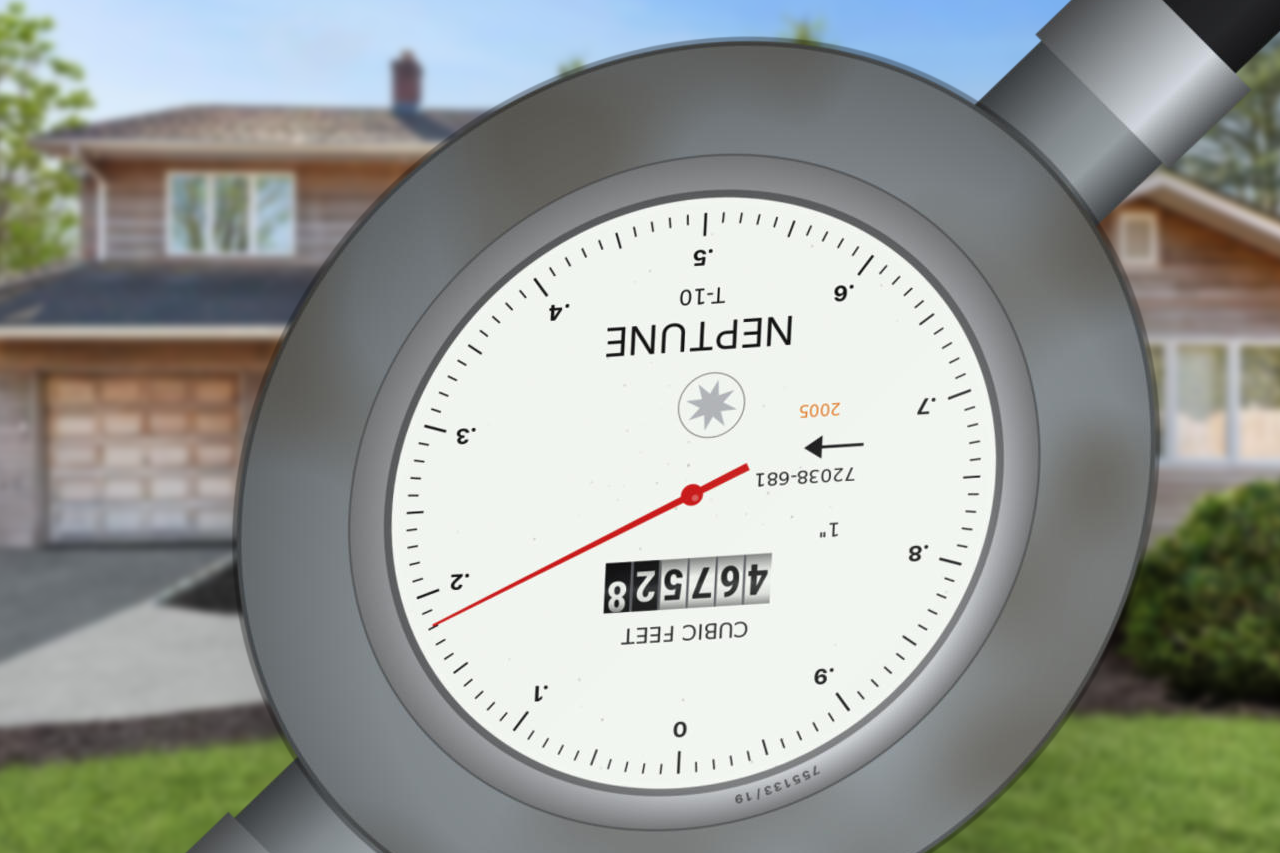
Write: 467528.18 ft³
